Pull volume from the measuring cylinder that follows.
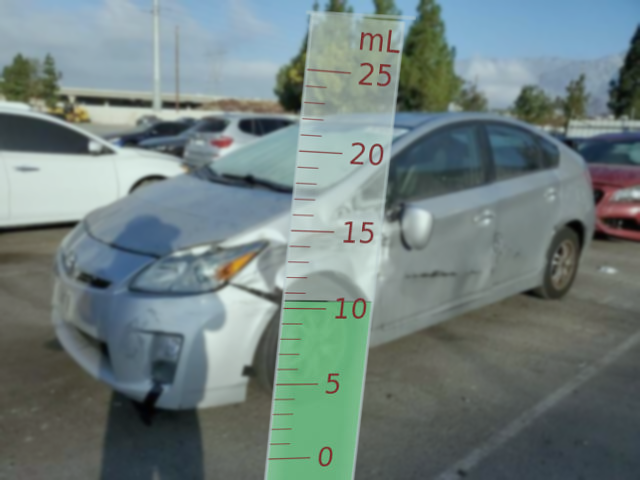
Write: 10.5 mL
